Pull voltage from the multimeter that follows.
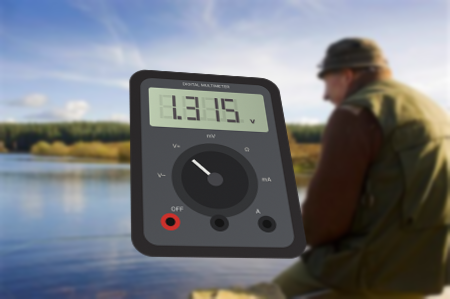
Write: 1.315 V
